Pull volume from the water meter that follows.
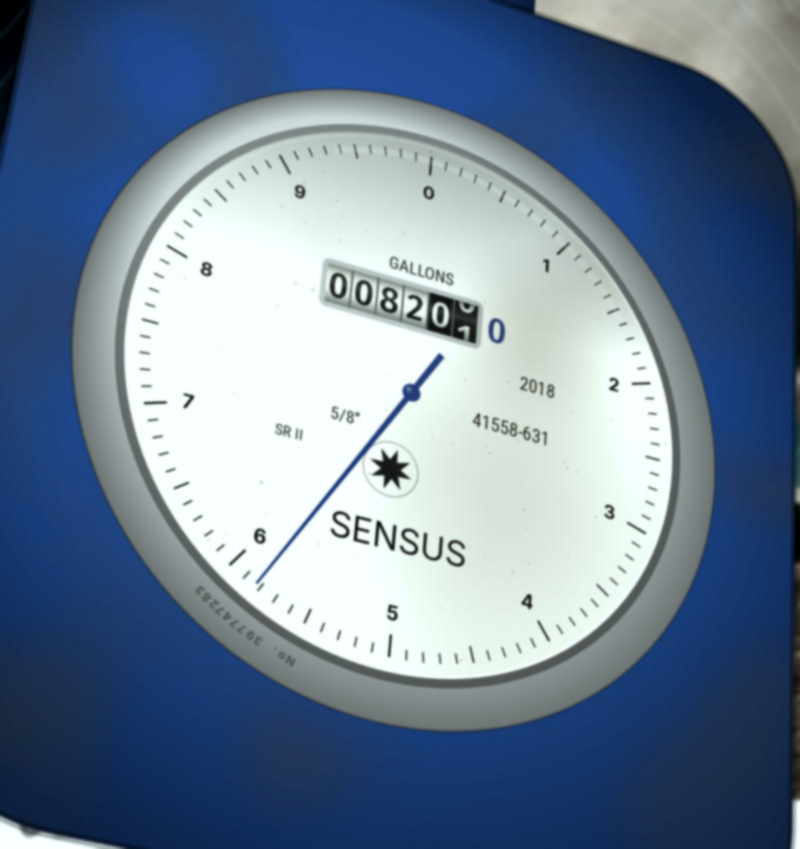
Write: 82005.8 gal
